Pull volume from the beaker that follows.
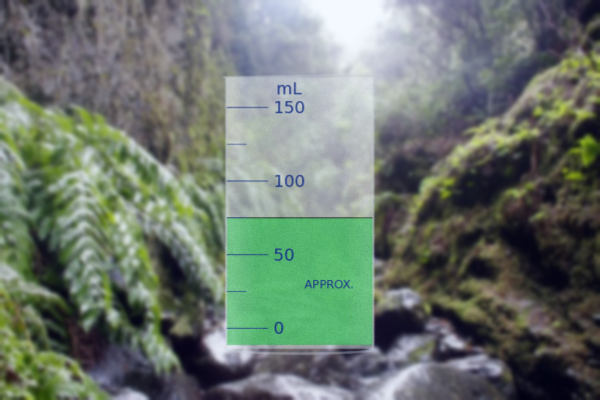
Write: 75 mL
